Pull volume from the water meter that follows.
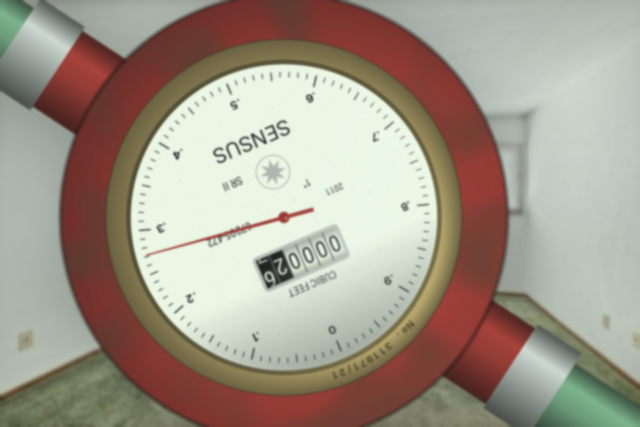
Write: 26.27 ft³
